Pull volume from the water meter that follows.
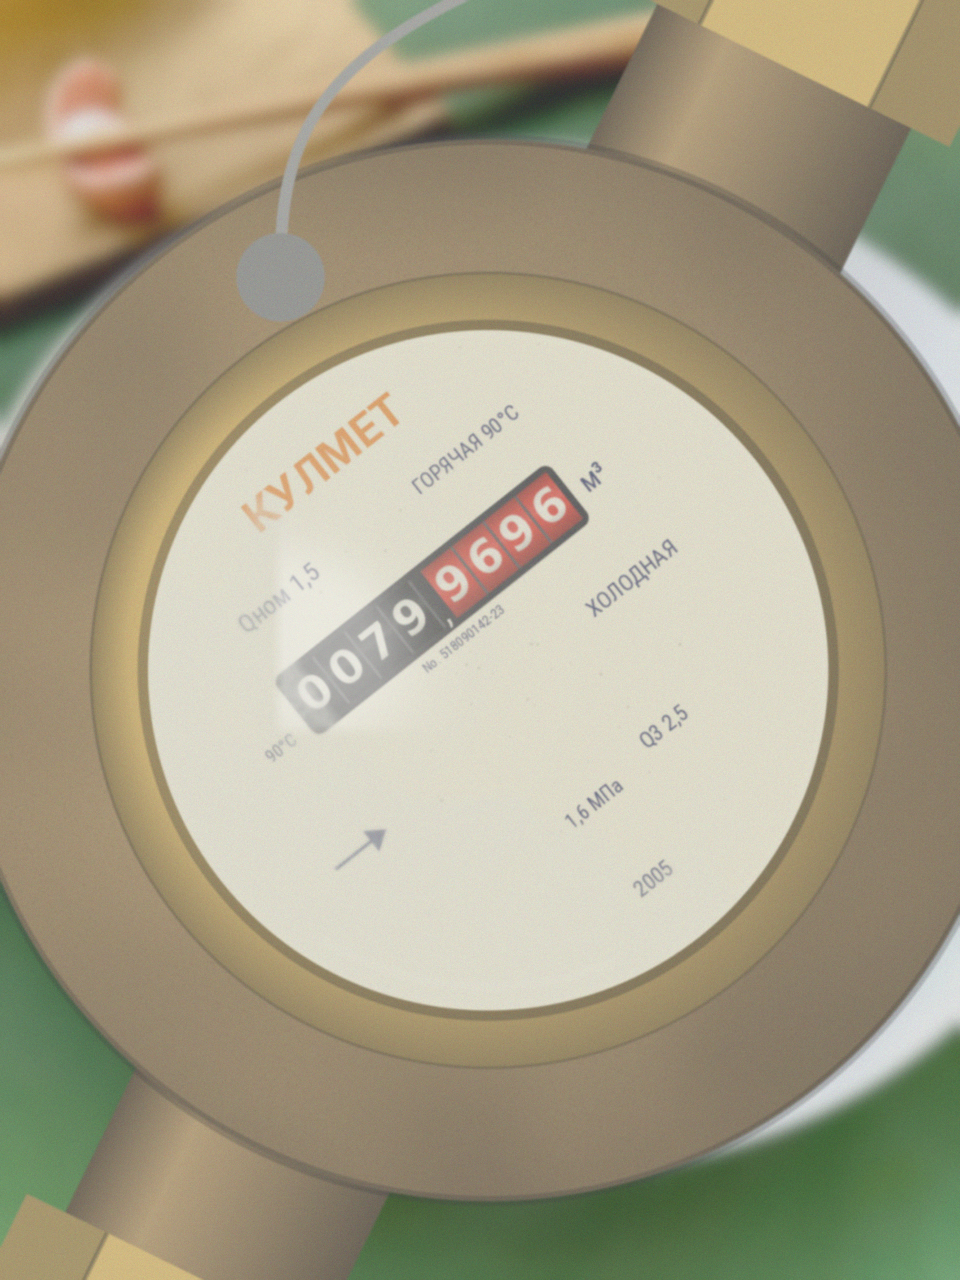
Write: 79.9696 m³
